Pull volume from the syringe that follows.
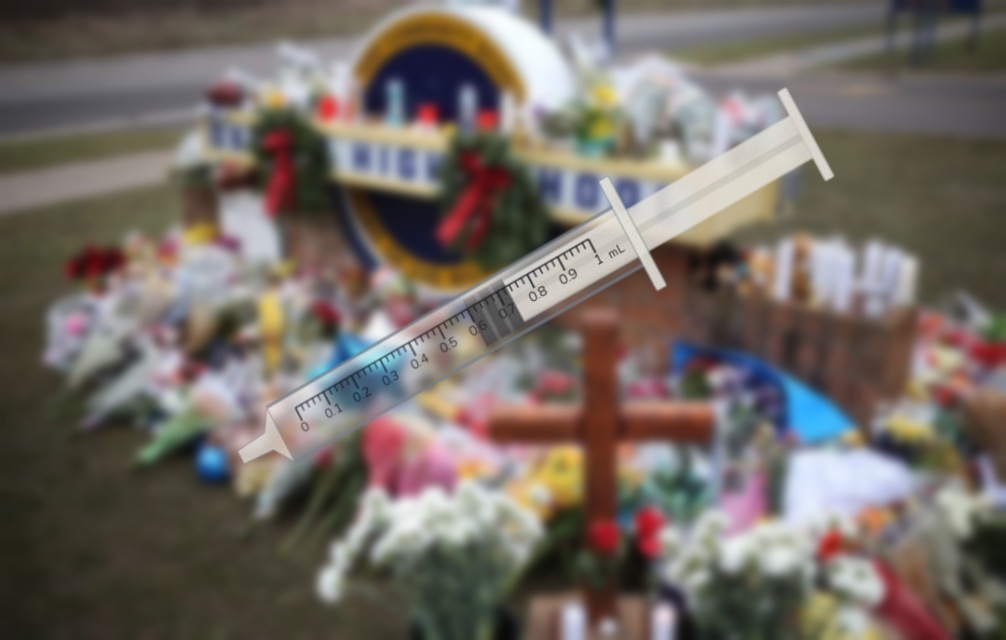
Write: 0.6 mL
